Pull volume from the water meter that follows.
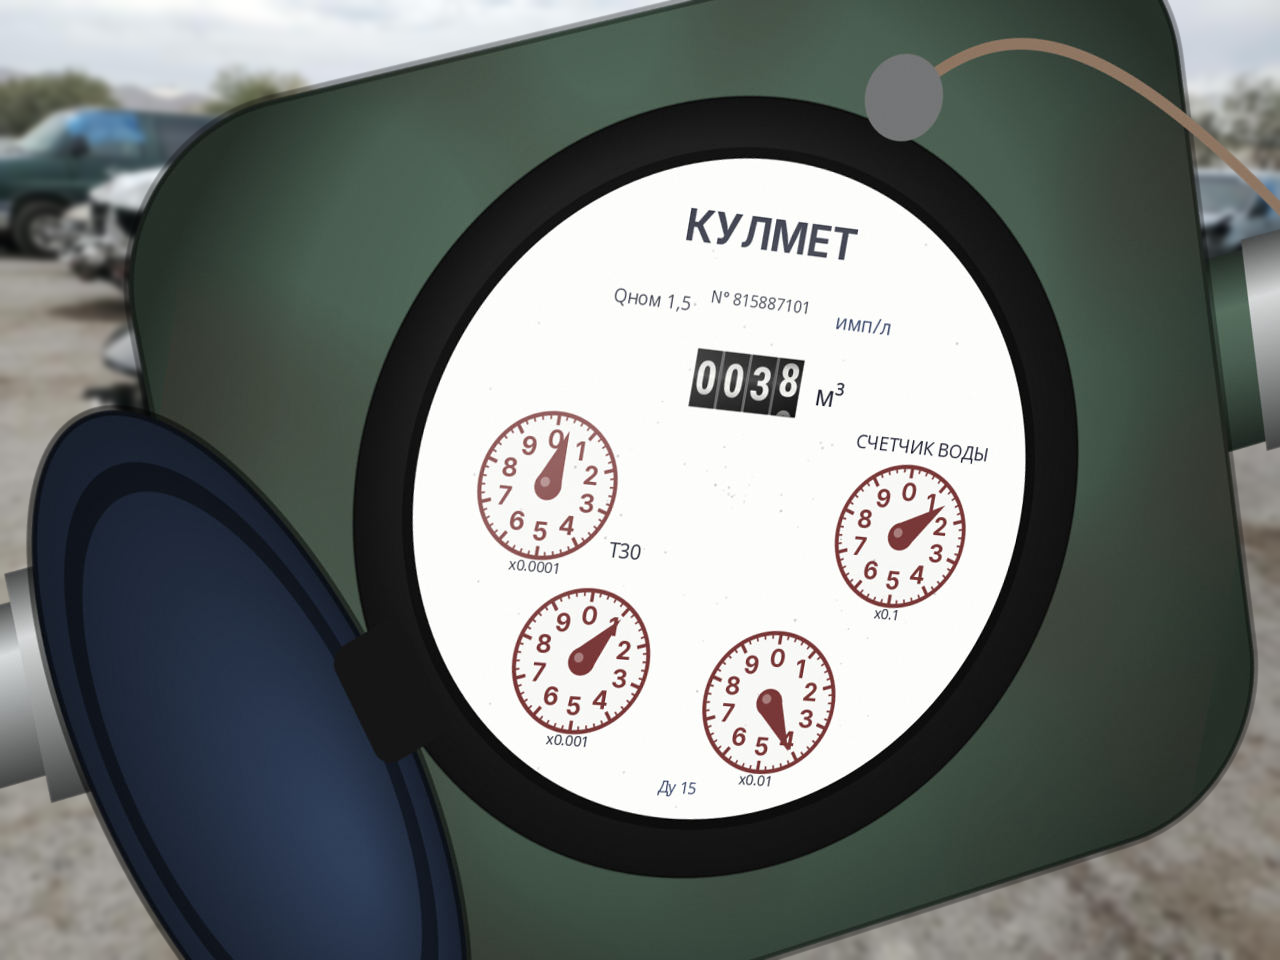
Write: 38.1410 m³
